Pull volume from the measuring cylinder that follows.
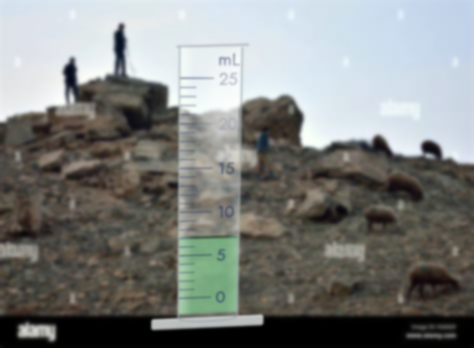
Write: 7 mL
